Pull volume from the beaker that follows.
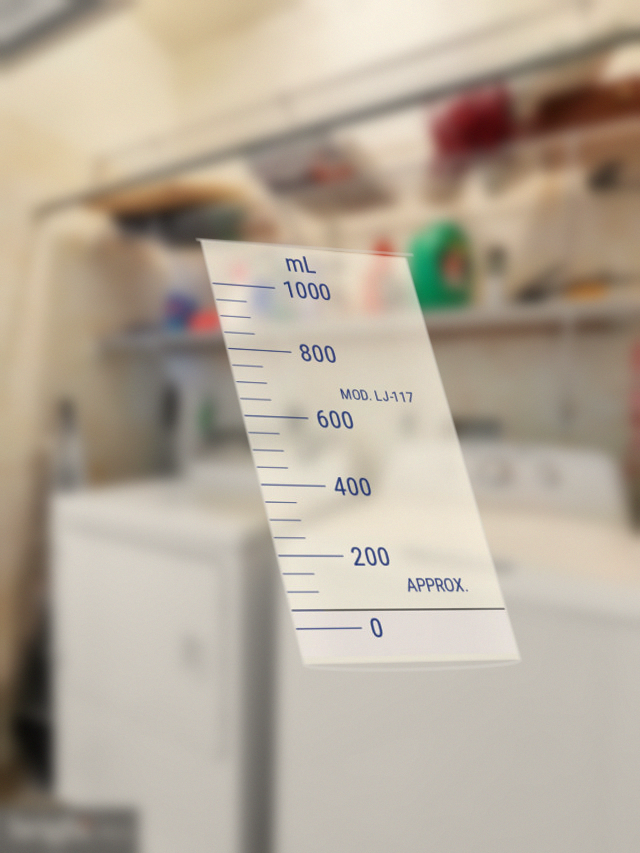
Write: 50 mL
